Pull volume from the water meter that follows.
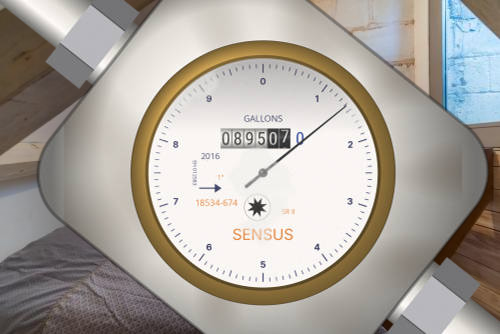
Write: 895071.4 gal
